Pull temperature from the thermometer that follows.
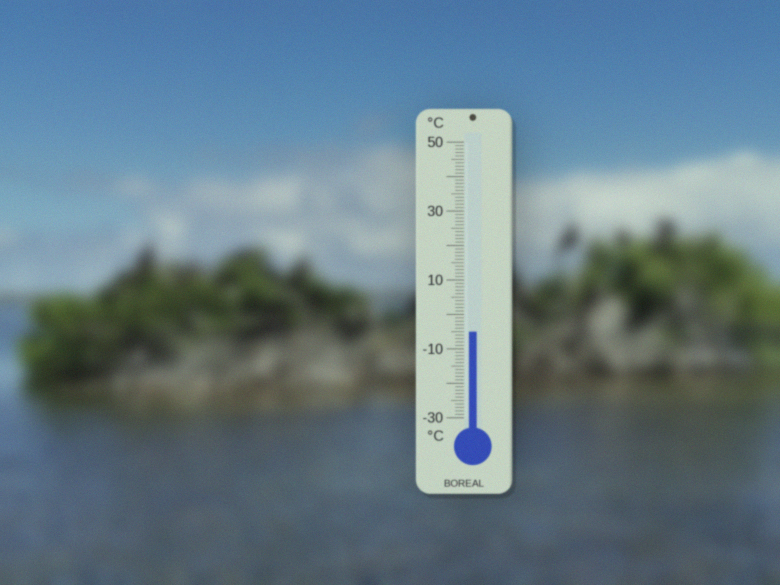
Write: -5 °C
